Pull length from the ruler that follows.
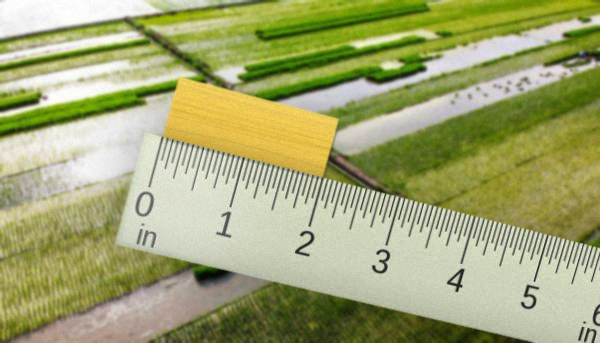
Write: 2 in
